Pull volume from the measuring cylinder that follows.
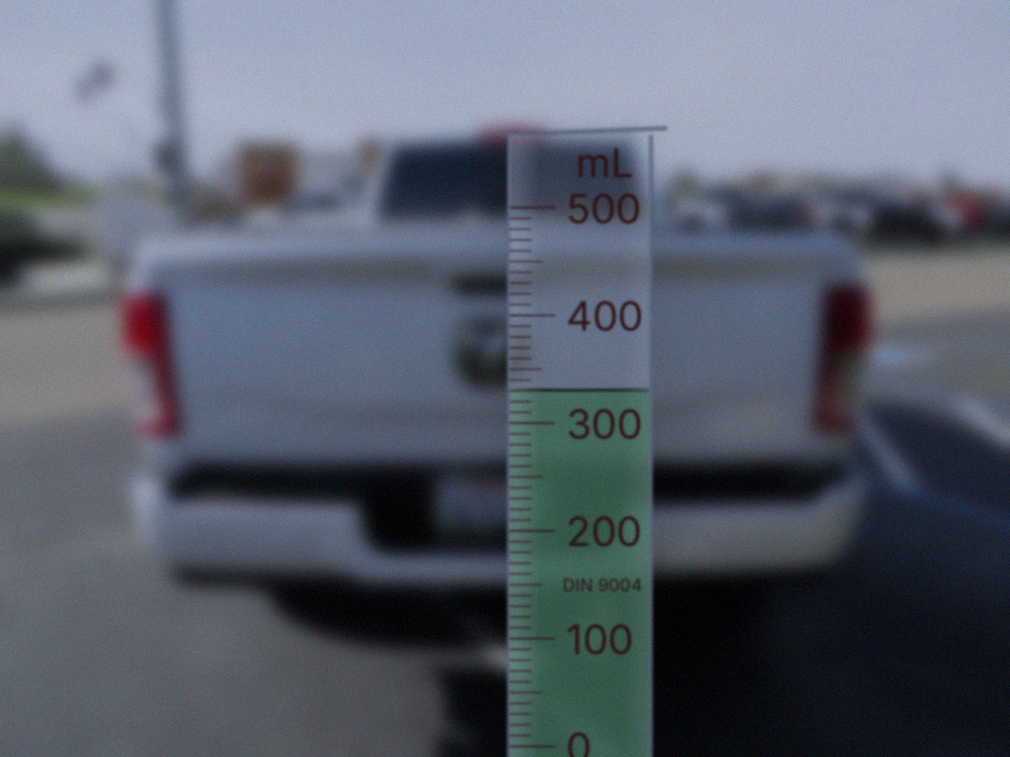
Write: 330 mL
